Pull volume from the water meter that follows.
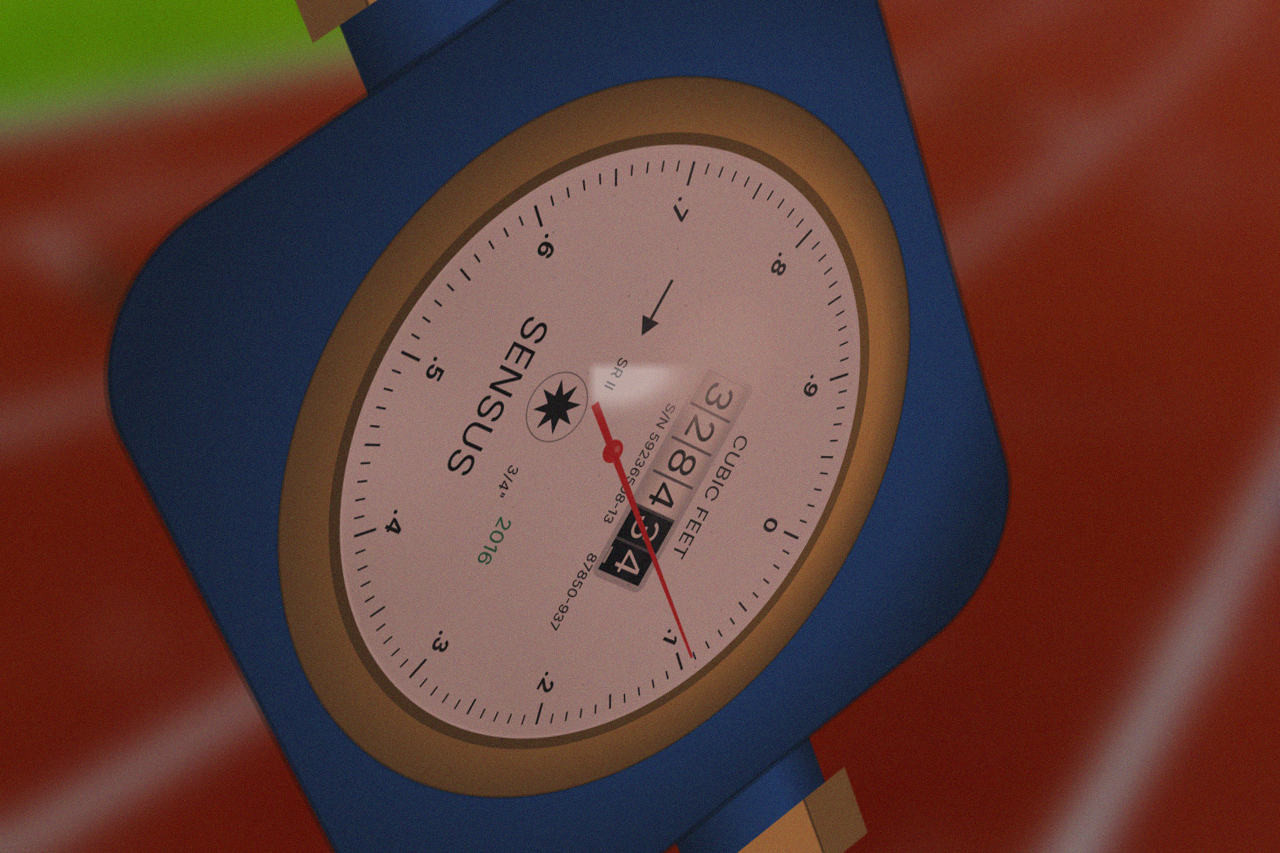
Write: 328434.09 ft³
